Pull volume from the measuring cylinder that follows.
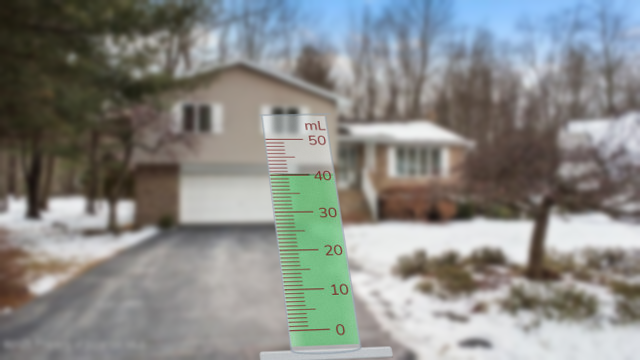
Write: 40 mL
